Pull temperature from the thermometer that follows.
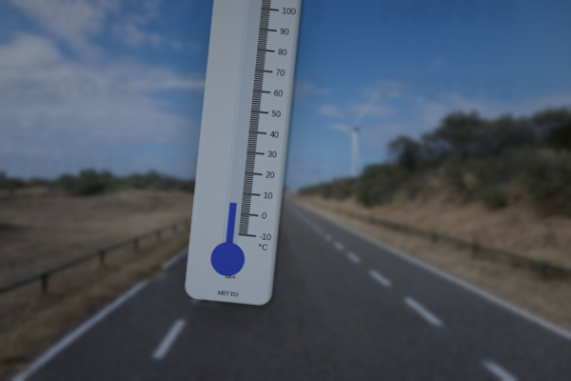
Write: 5 °C
